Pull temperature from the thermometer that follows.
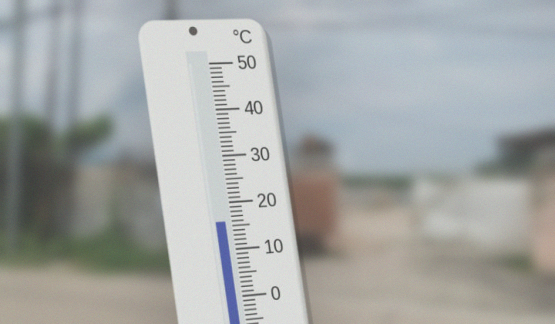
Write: 16 °C
